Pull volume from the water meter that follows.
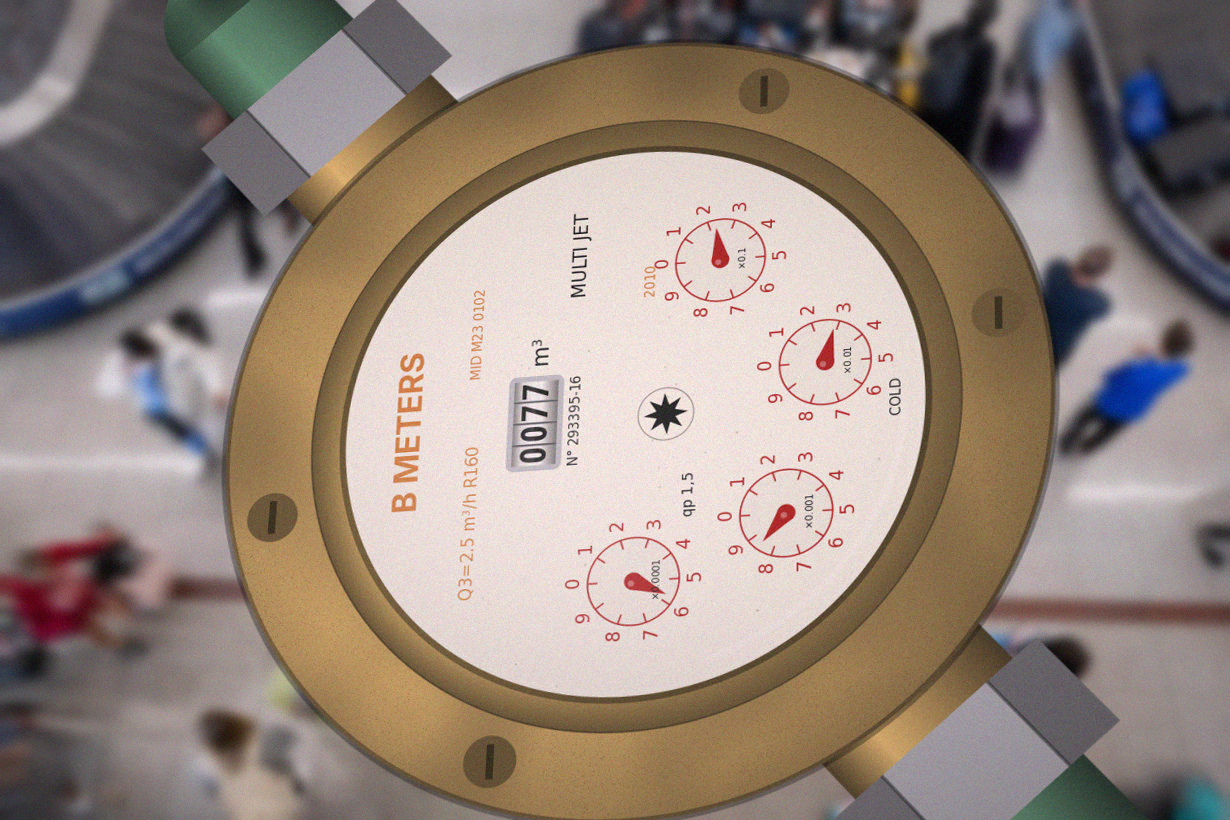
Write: 77.2285 m³
